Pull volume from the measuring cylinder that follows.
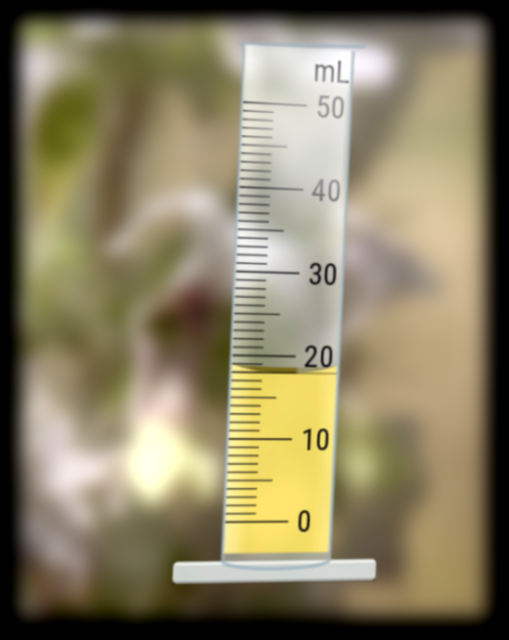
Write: 18 mL
